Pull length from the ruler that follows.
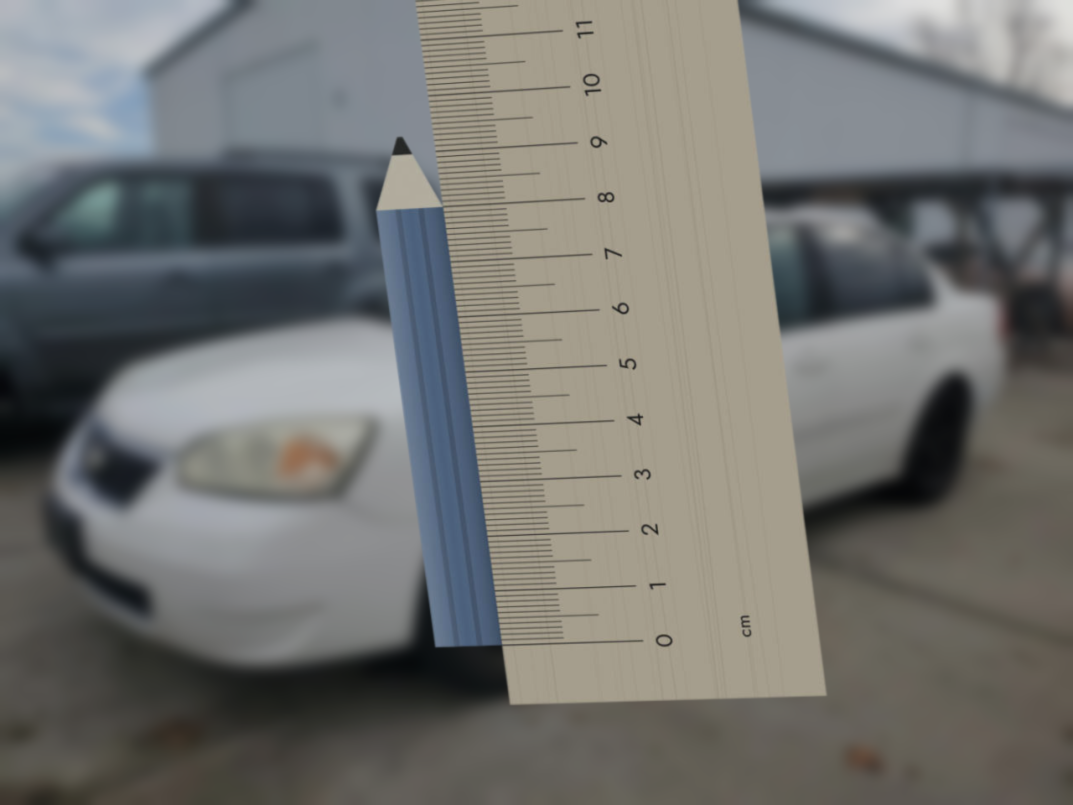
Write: 9.3 cm
